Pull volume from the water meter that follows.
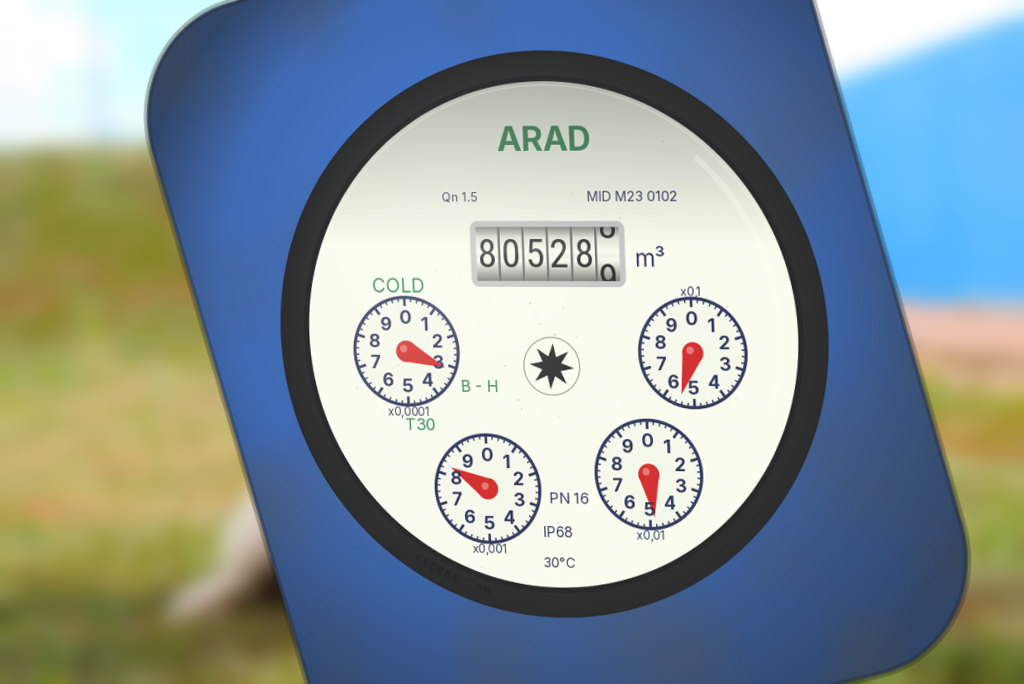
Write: 805288.5483 m³
